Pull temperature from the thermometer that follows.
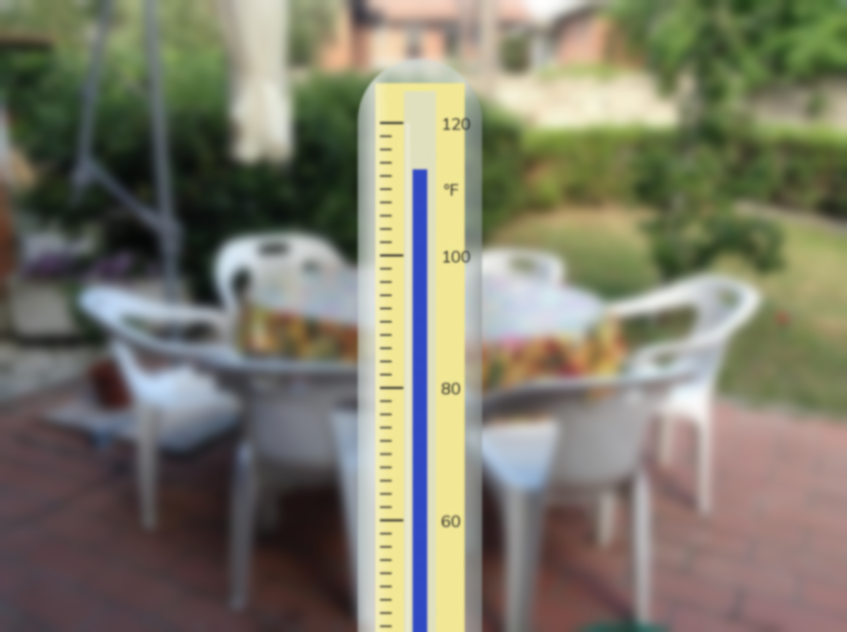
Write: 113 °F
